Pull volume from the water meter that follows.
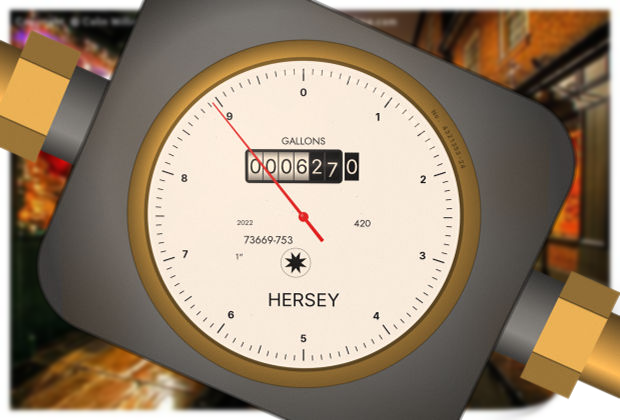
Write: 6268.9 gal
